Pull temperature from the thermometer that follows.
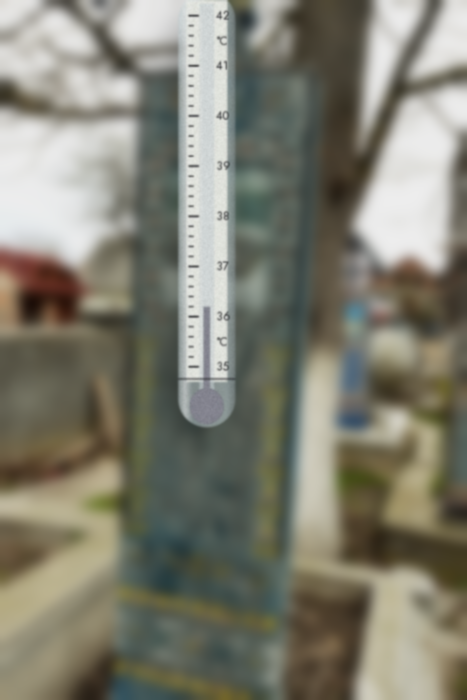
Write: 36.2 °C
